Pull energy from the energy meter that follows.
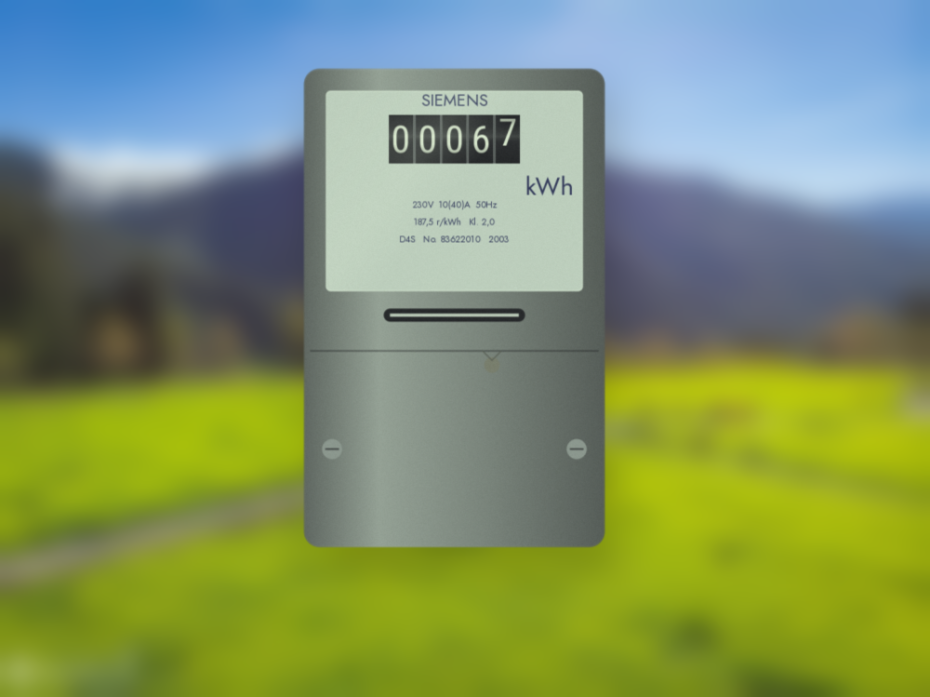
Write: 67 kWh
